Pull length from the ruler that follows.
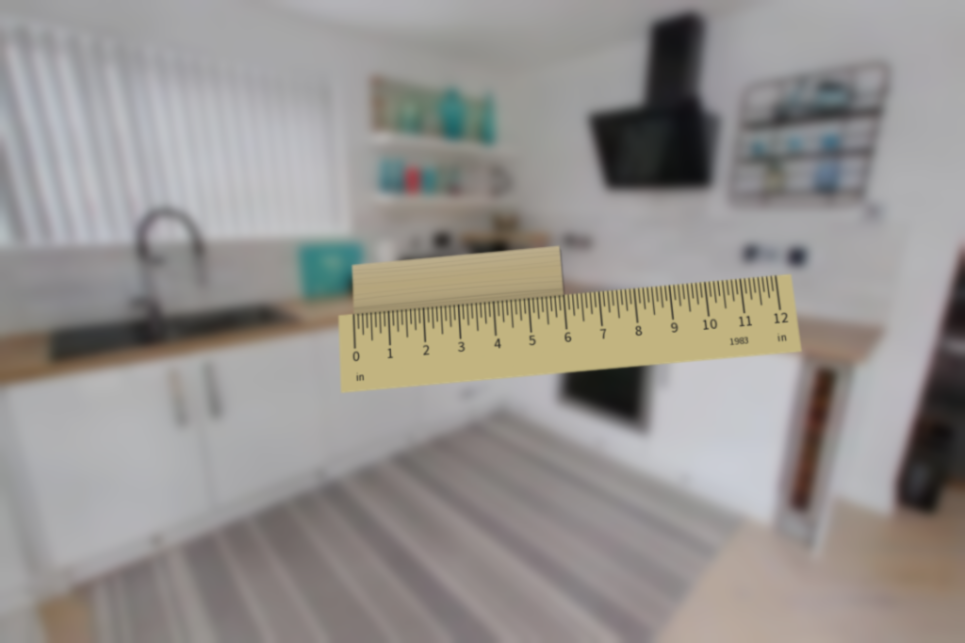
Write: 6 in
